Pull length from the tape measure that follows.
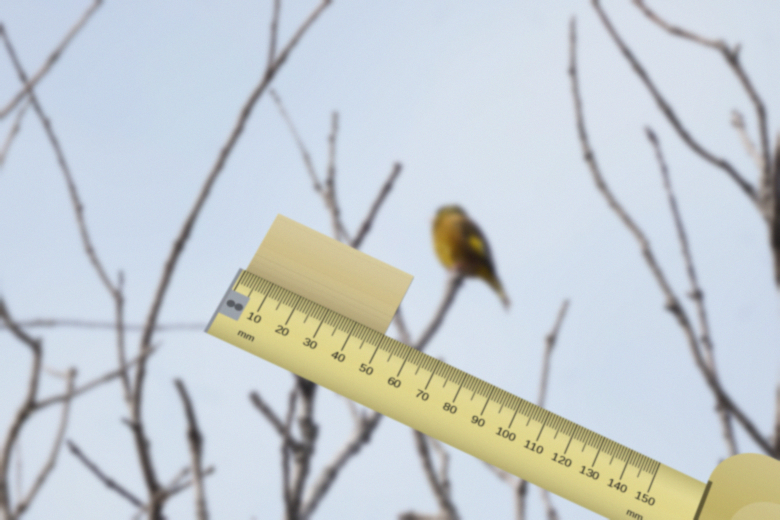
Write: 50 mm
